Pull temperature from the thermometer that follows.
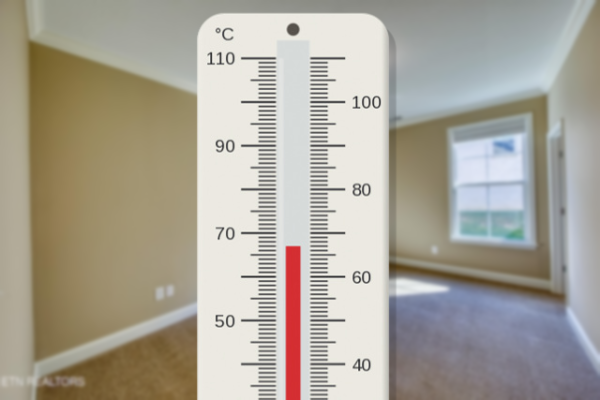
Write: 67 °C
